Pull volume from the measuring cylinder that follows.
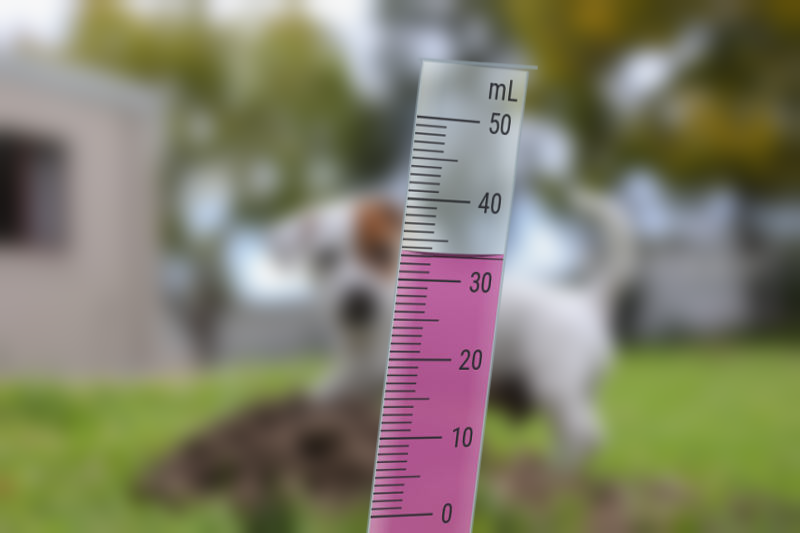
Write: 33 mL
